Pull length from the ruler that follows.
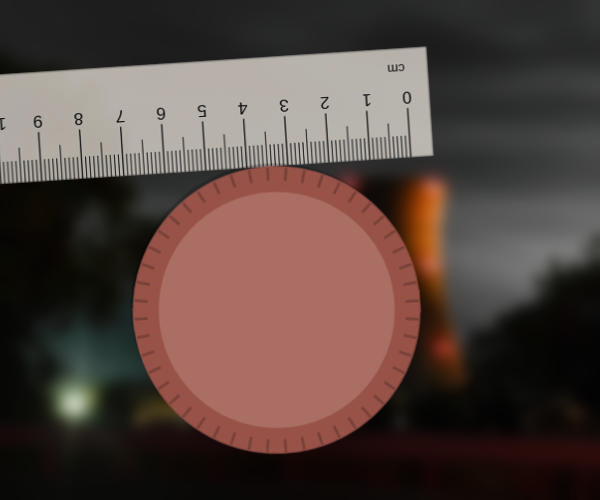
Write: 7 cm
